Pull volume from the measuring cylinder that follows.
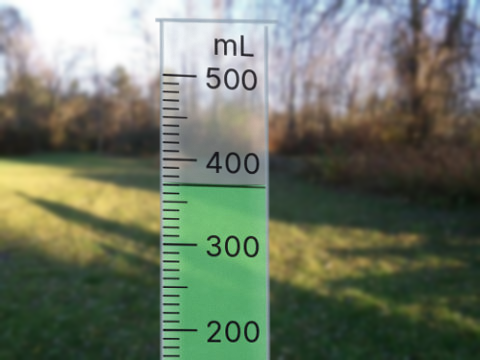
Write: 370 mL
